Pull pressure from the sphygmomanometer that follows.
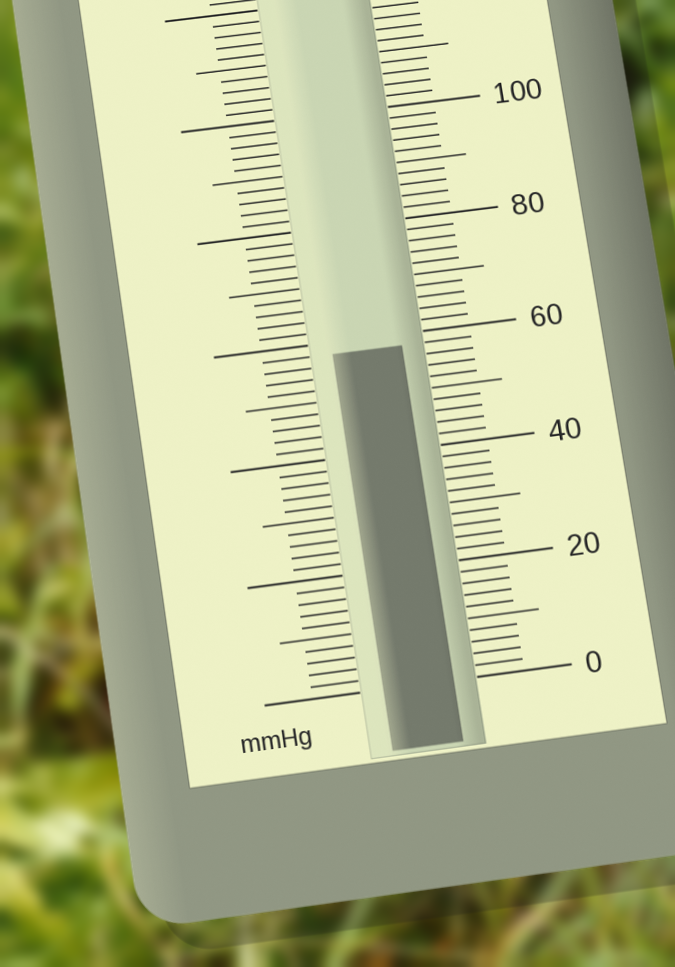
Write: 58 mmHg
